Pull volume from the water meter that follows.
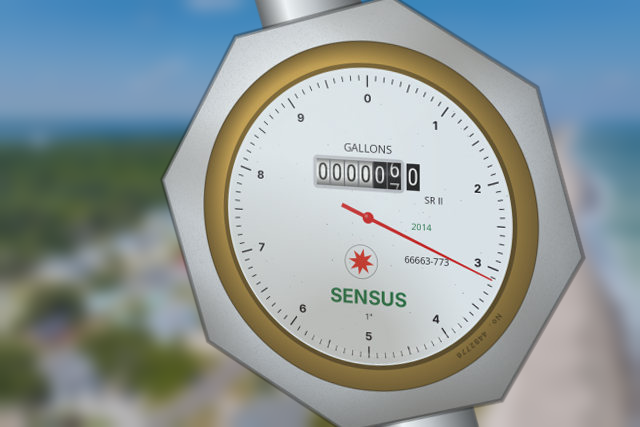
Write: 63.1 gal
